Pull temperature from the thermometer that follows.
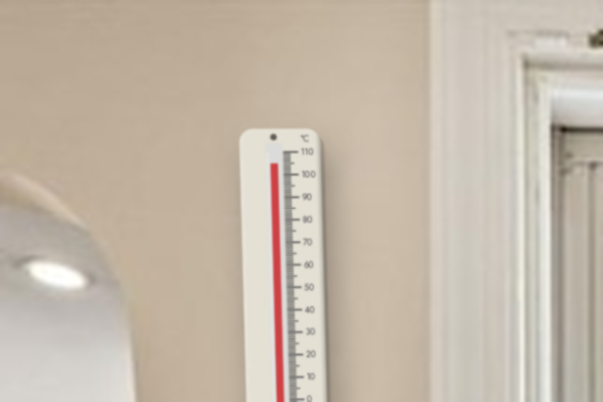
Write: 105 °C
